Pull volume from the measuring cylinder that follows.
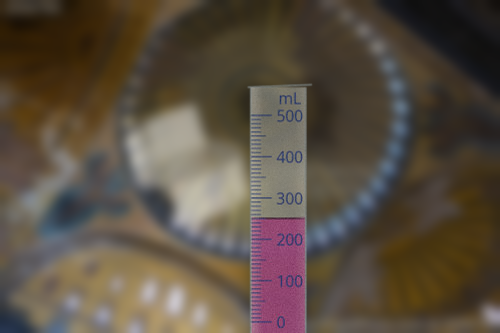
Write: 250 mL
